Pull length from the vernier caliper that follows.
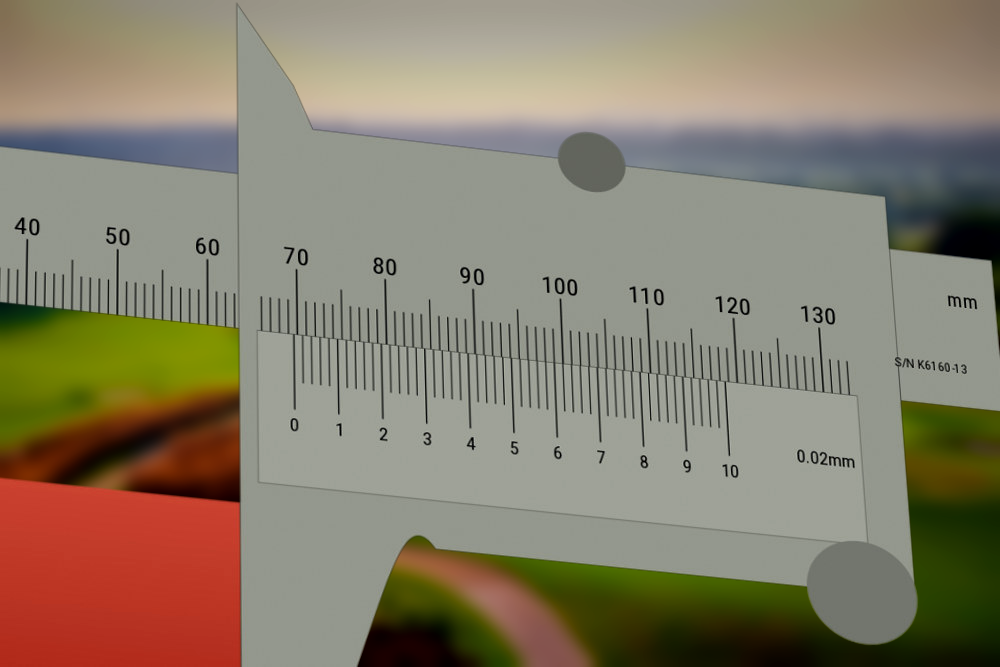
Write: 69.6 mm
